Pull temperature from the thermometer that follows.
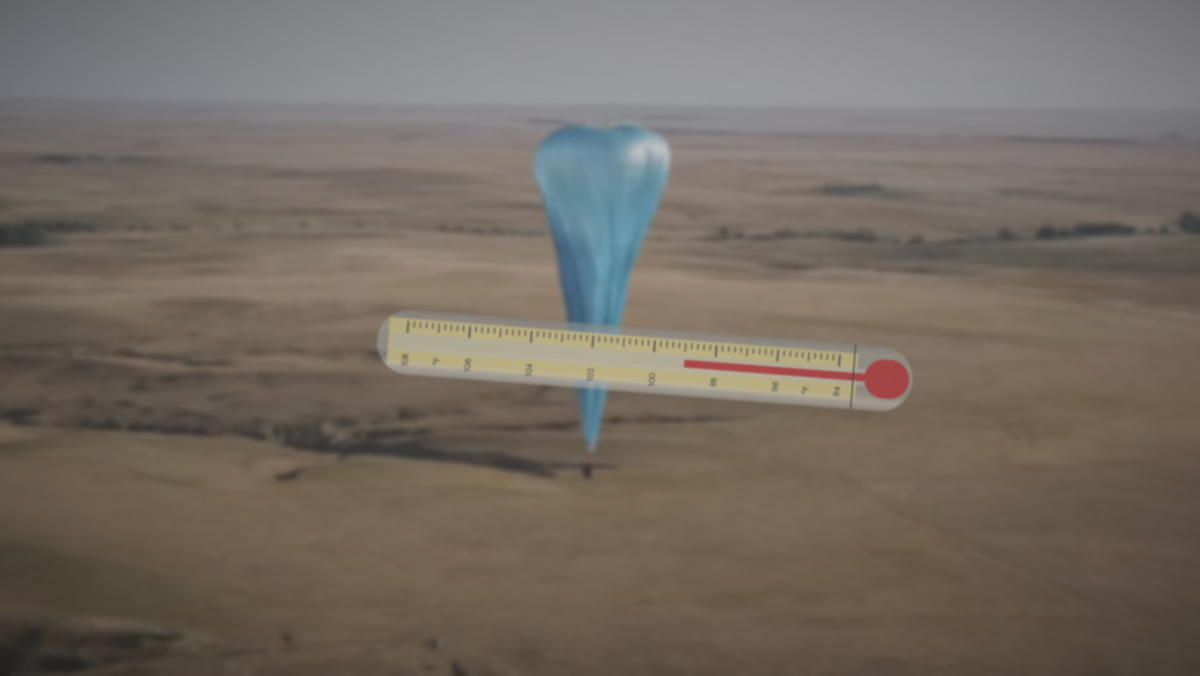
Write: 99 °F
